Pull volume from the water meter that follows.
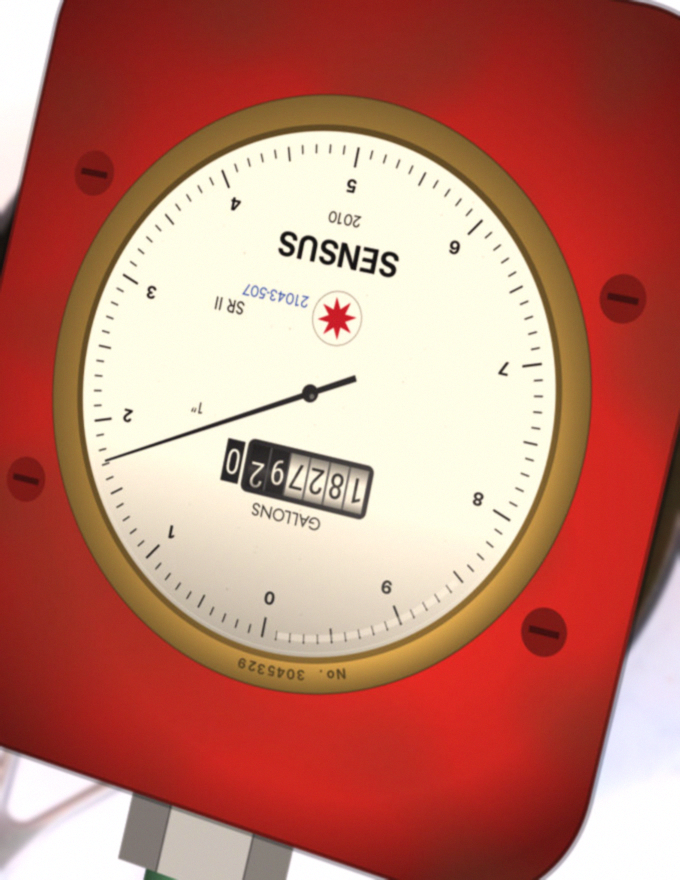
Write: 1827921.7 gal
